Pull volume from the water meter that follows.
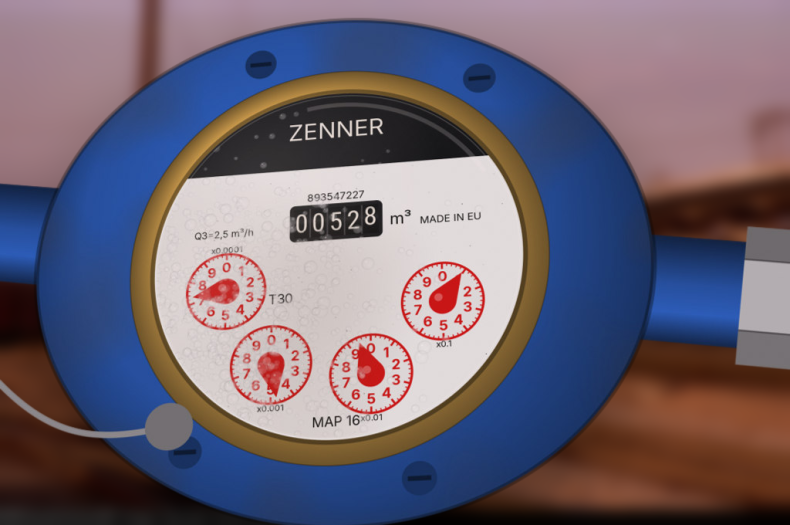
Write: 528.0947 m³
